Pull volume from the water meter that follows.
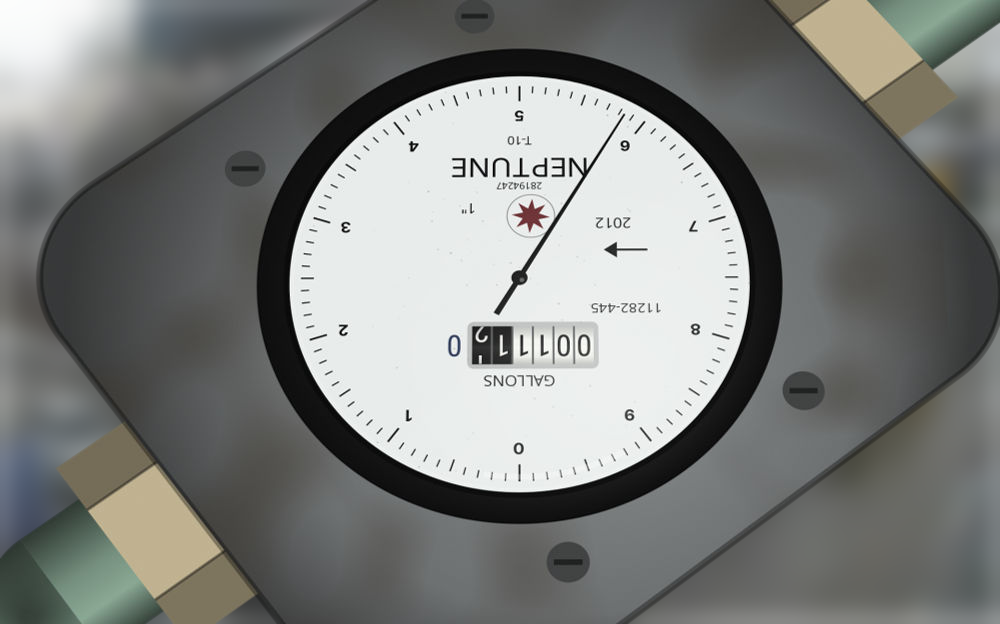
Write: 11115.8 gal
